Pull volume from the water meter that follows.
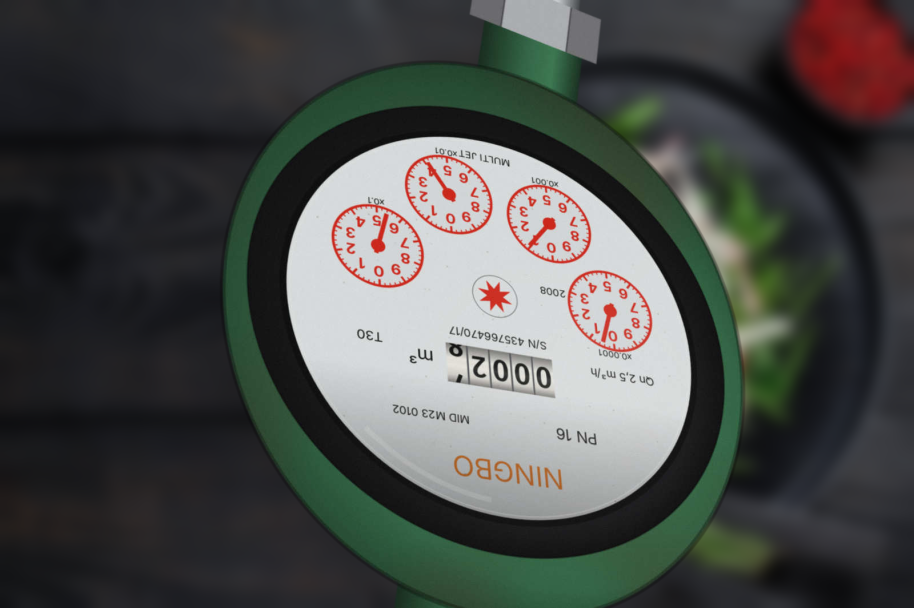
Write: 27.5410 m³
